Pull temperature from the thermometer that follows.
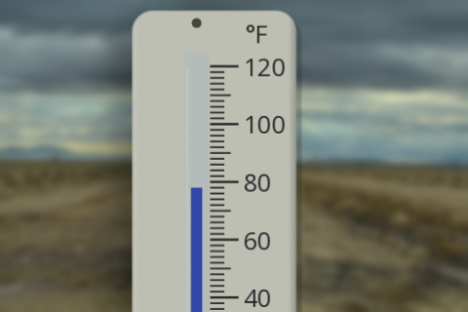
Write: 78 °F
